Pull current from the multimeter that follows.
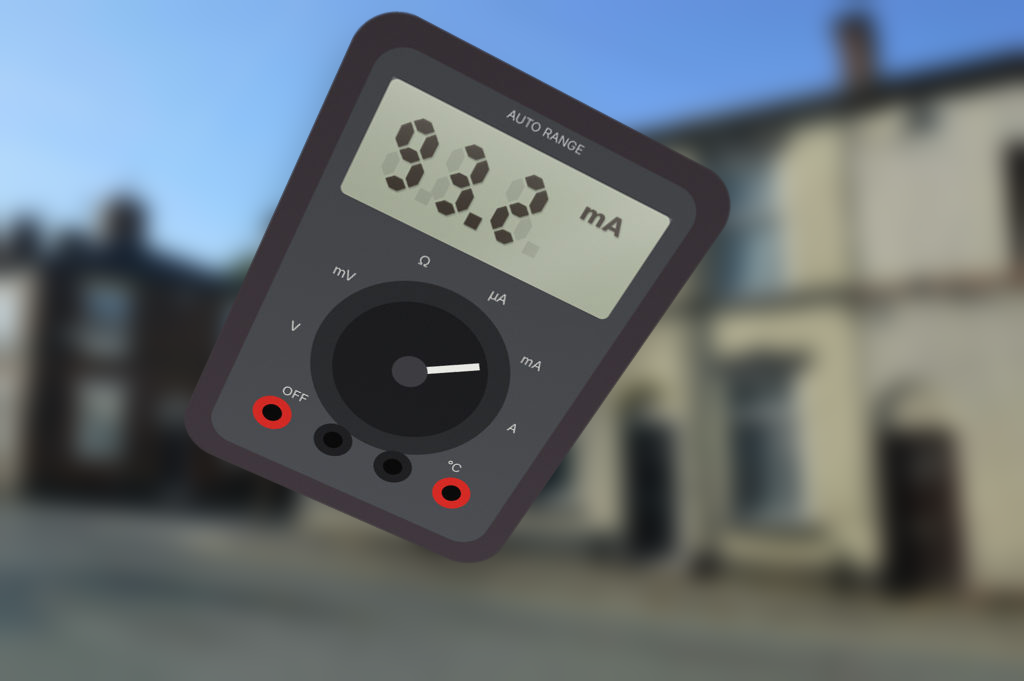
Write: 93.2 mA
